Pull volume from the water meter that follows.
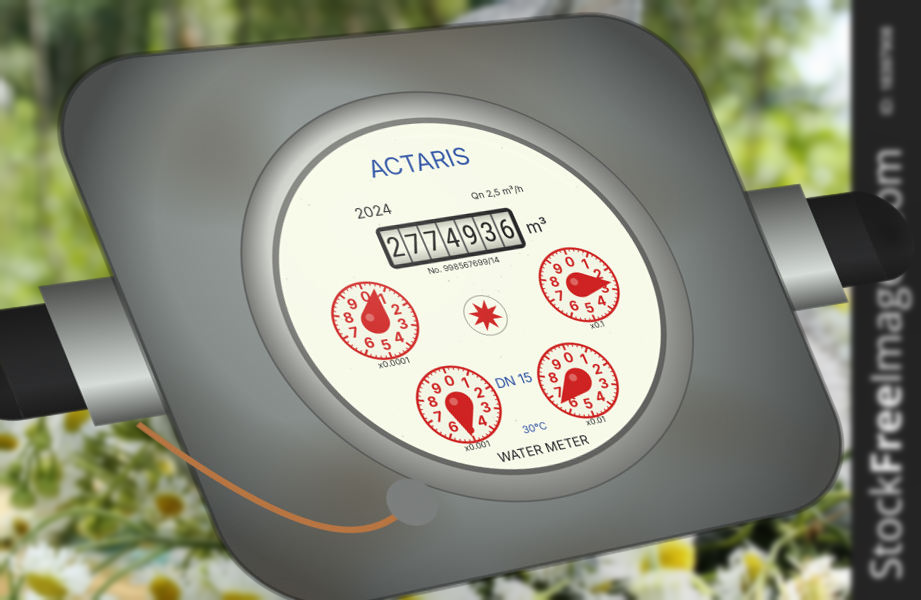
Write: 2774936.2650 m³
